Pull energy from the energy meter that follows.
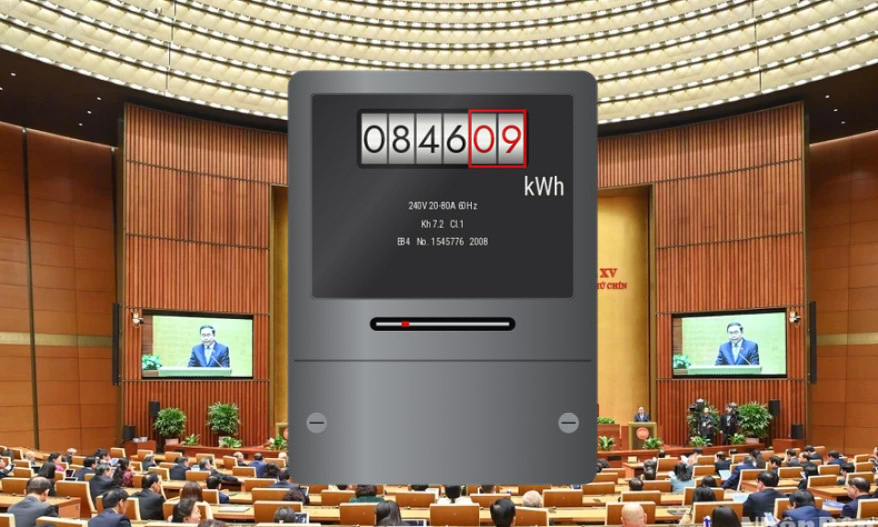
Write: 846.09 kWh
